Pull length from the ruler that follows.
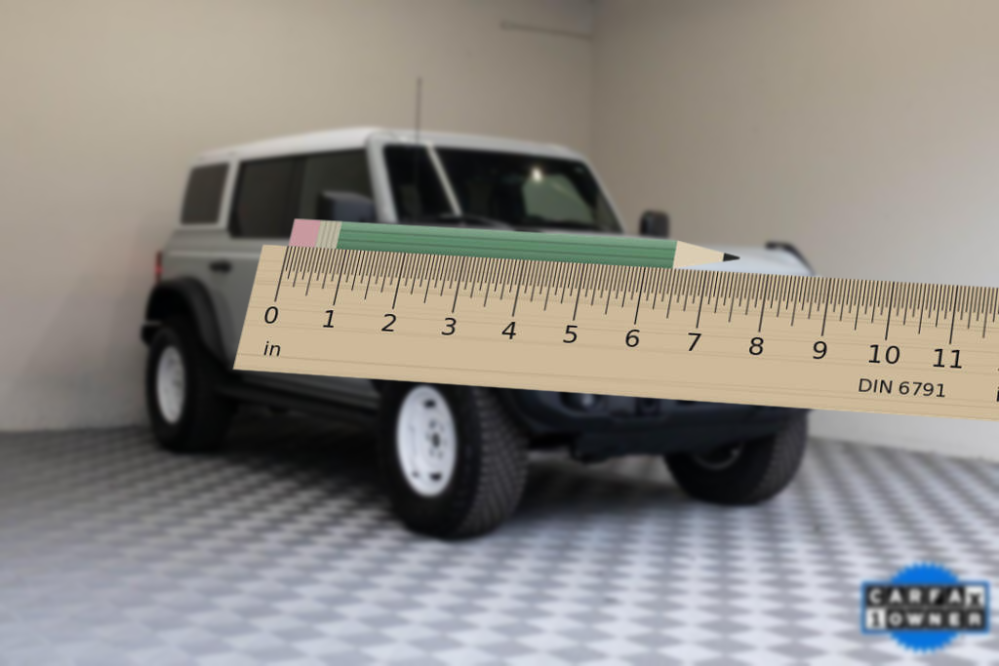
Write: 7.5 in
